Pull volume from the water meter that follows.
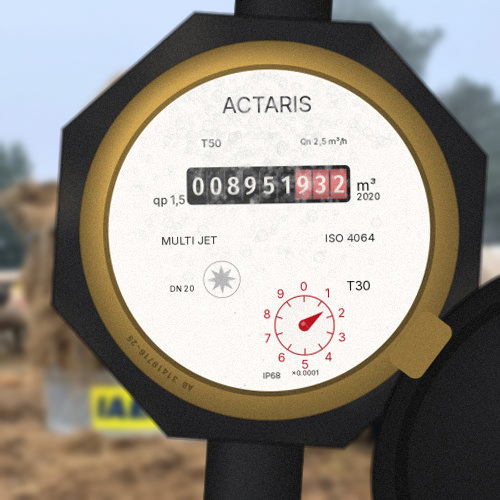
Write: 8951.9321 m³
